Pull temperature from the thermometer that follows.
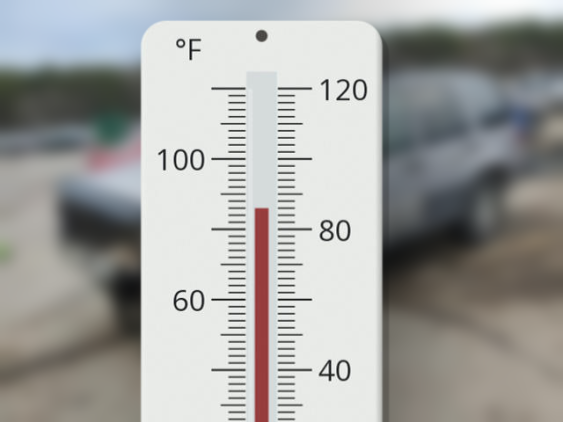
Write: 86 °F
